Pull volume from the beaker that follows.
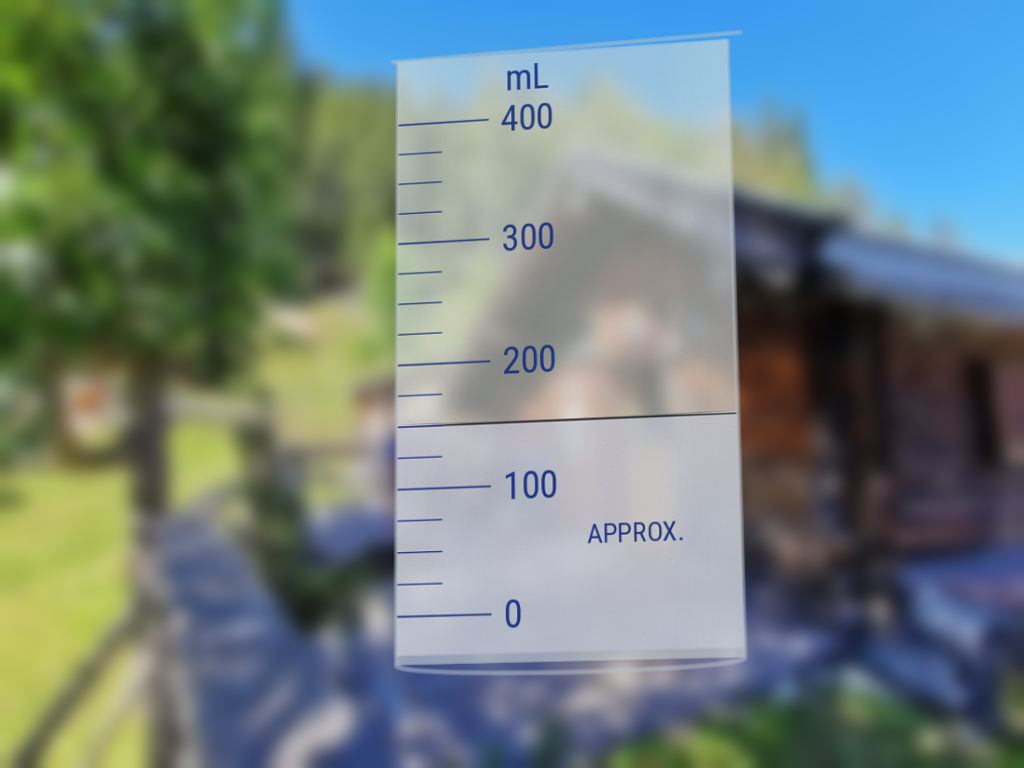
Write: 150 mL
